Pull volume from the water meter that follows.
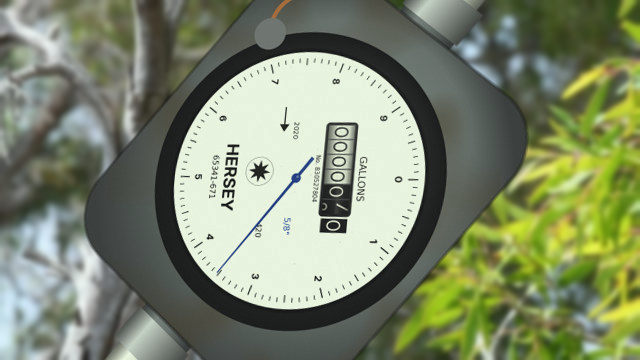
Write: 73.5 gal
